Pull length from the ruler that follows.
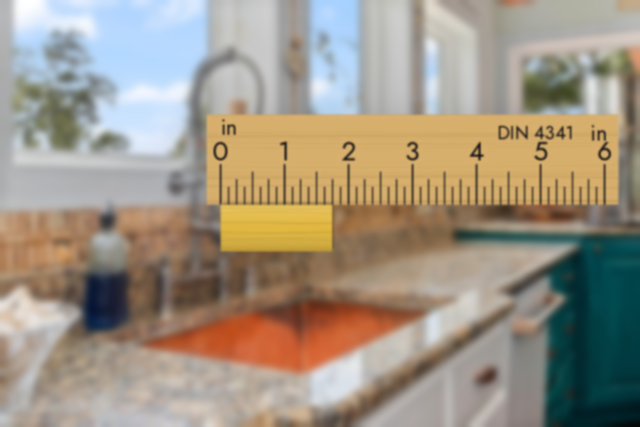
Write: 1.75 in
